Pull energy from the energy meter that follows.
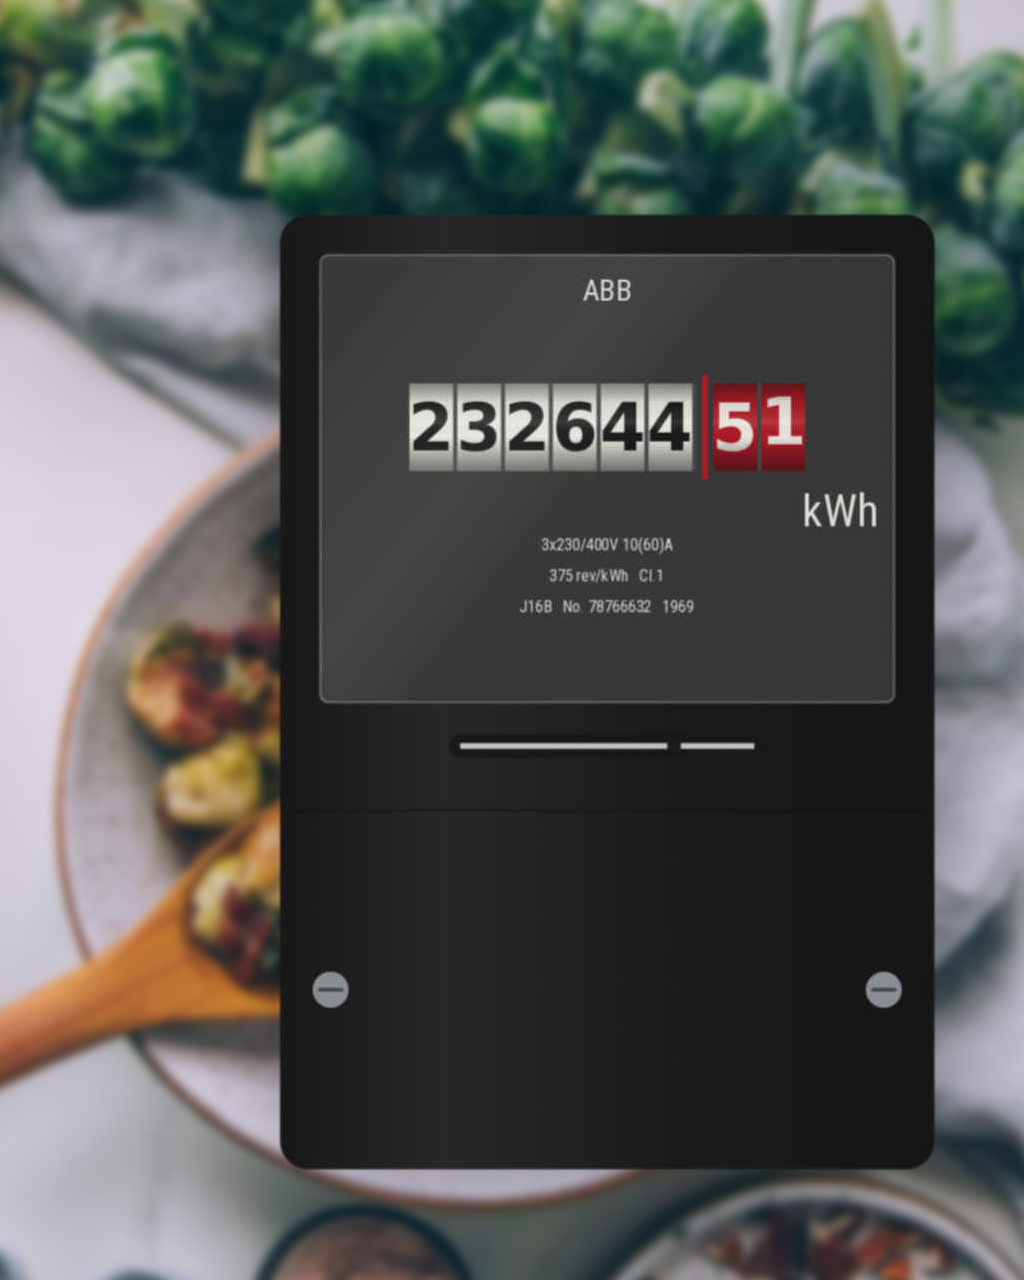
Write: 232644.51 kWh
